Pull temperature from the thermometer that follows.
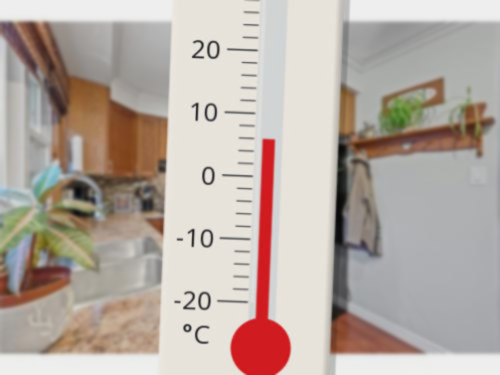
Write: 6 °C
